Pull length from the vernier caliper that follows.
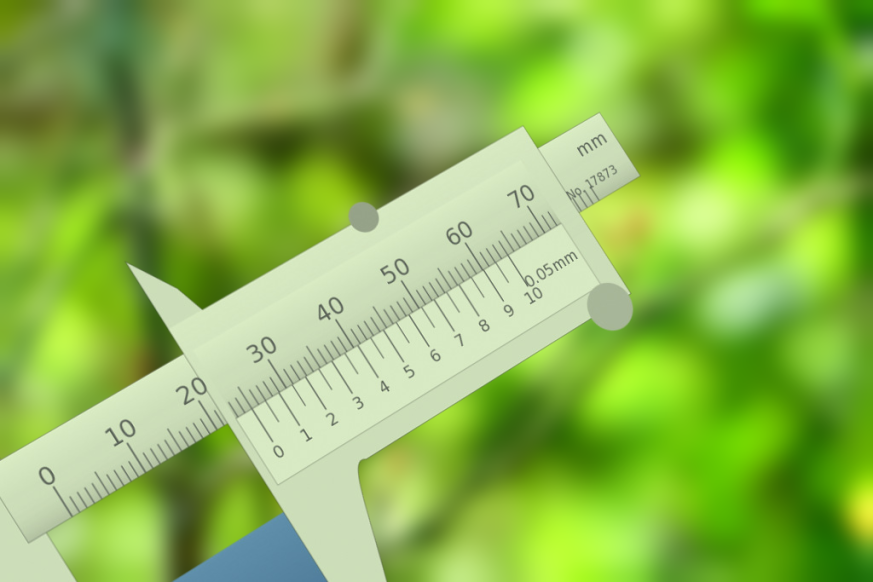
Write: 25.0 mm
